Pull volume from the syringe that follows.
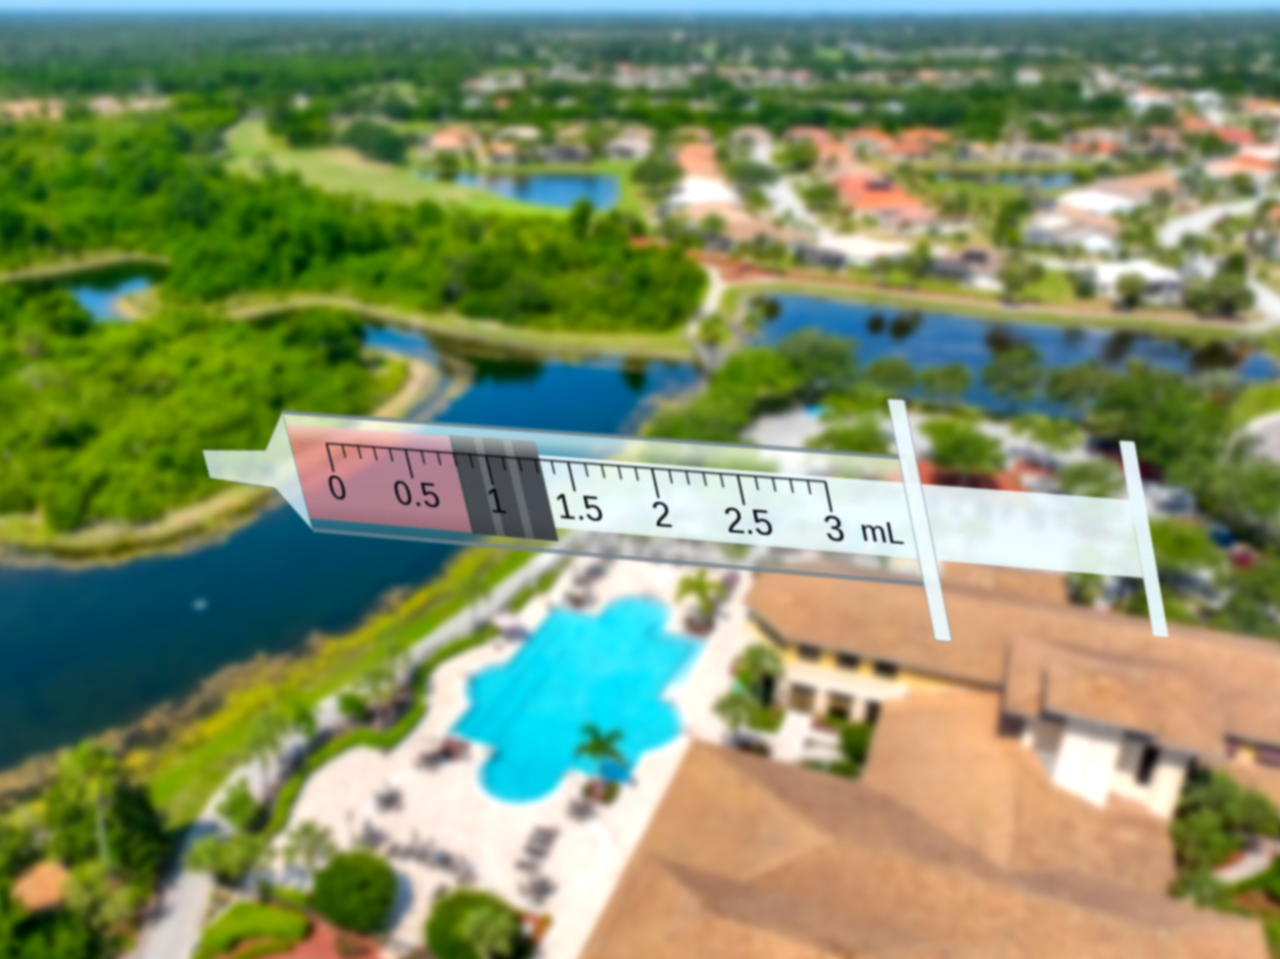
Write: 0.8 mL
